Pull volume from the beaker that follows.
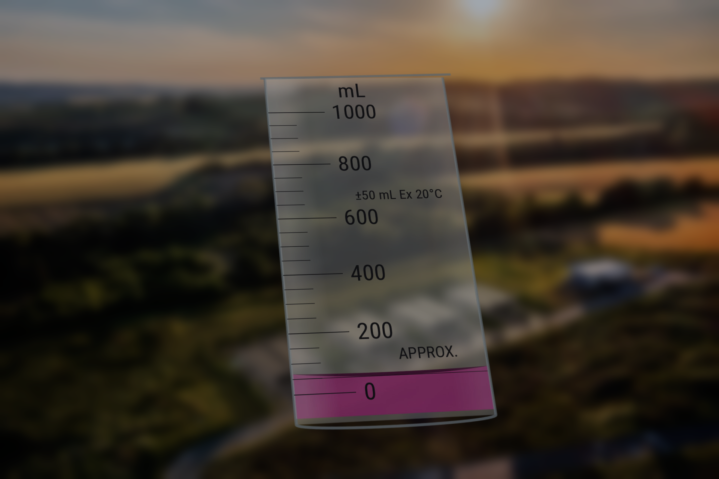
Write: 50 mL
